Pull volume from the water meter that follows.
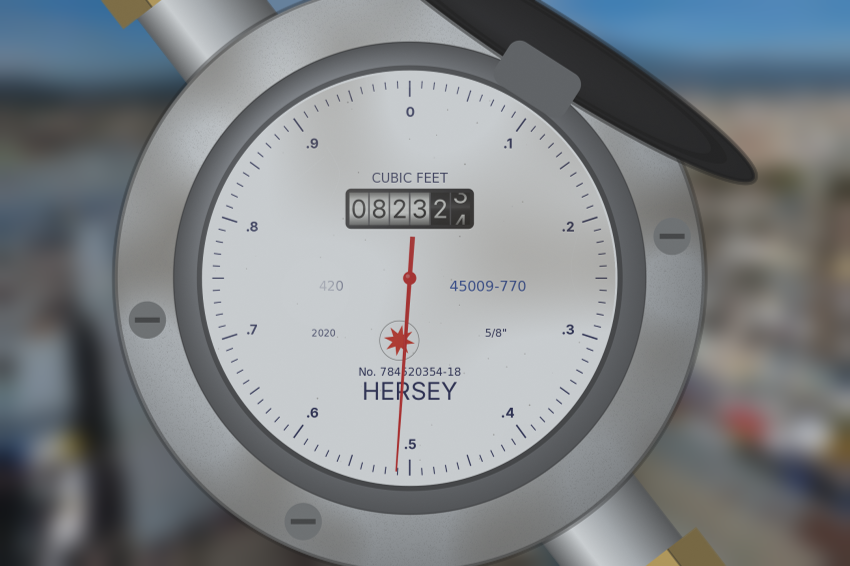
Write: 82323.51 ft³
